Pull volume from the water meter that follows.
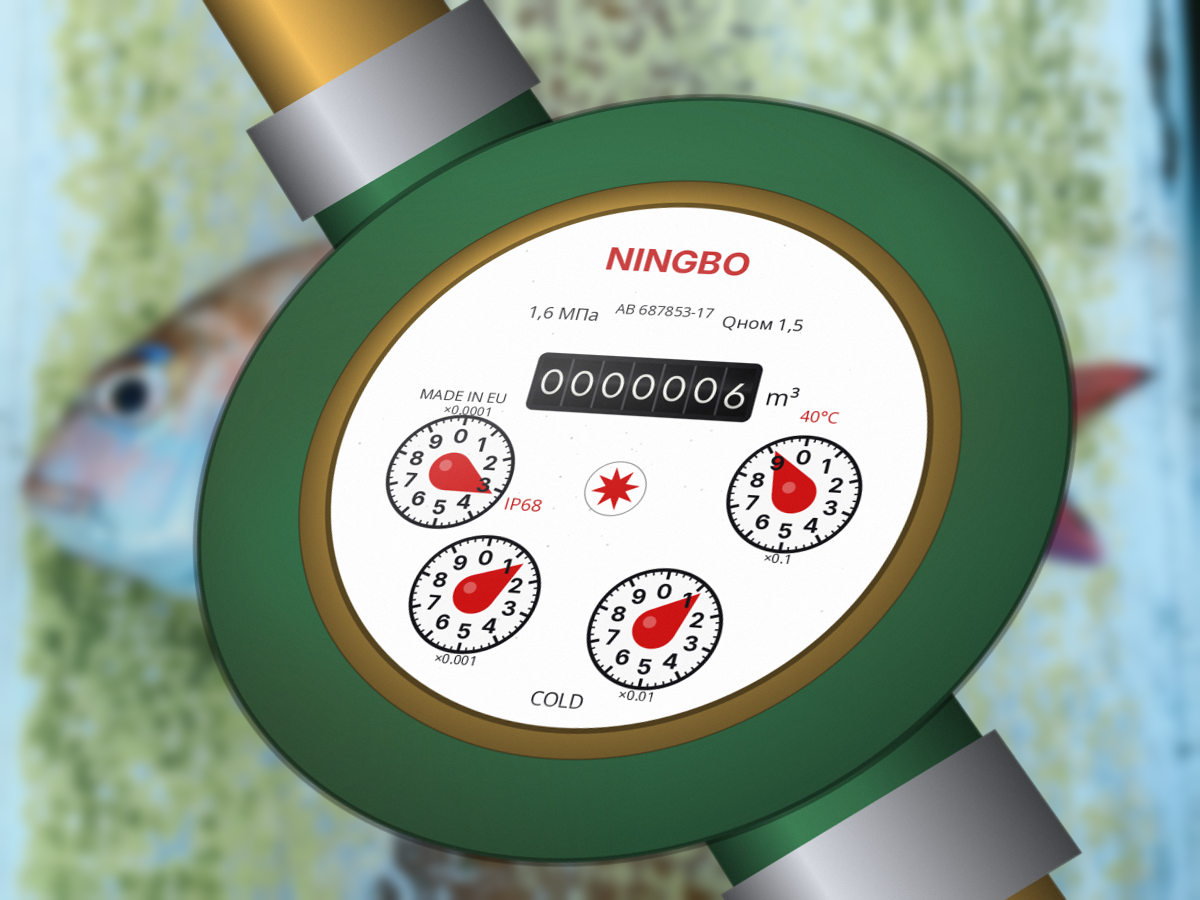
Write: 5.9113 m³
